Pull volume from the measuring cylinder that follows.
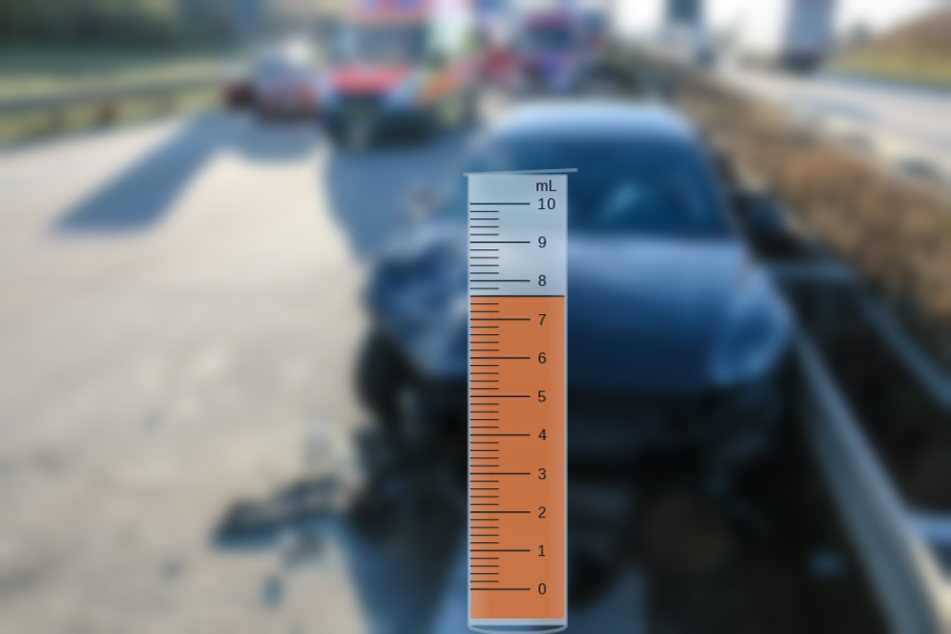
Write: 7.6 mL
